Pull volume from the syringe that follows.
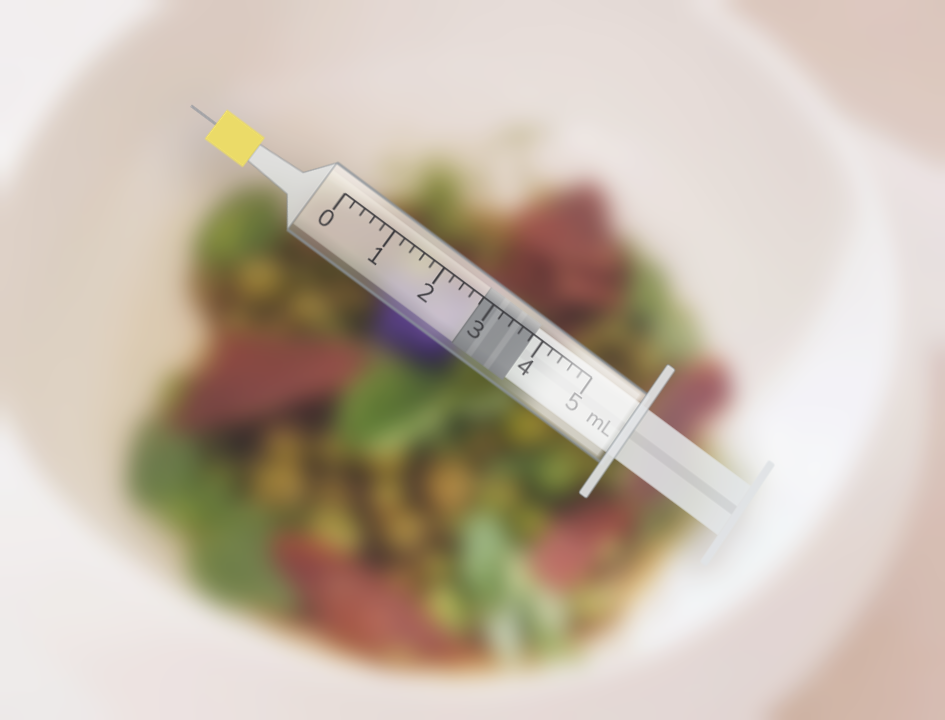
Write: 2.8 mL
